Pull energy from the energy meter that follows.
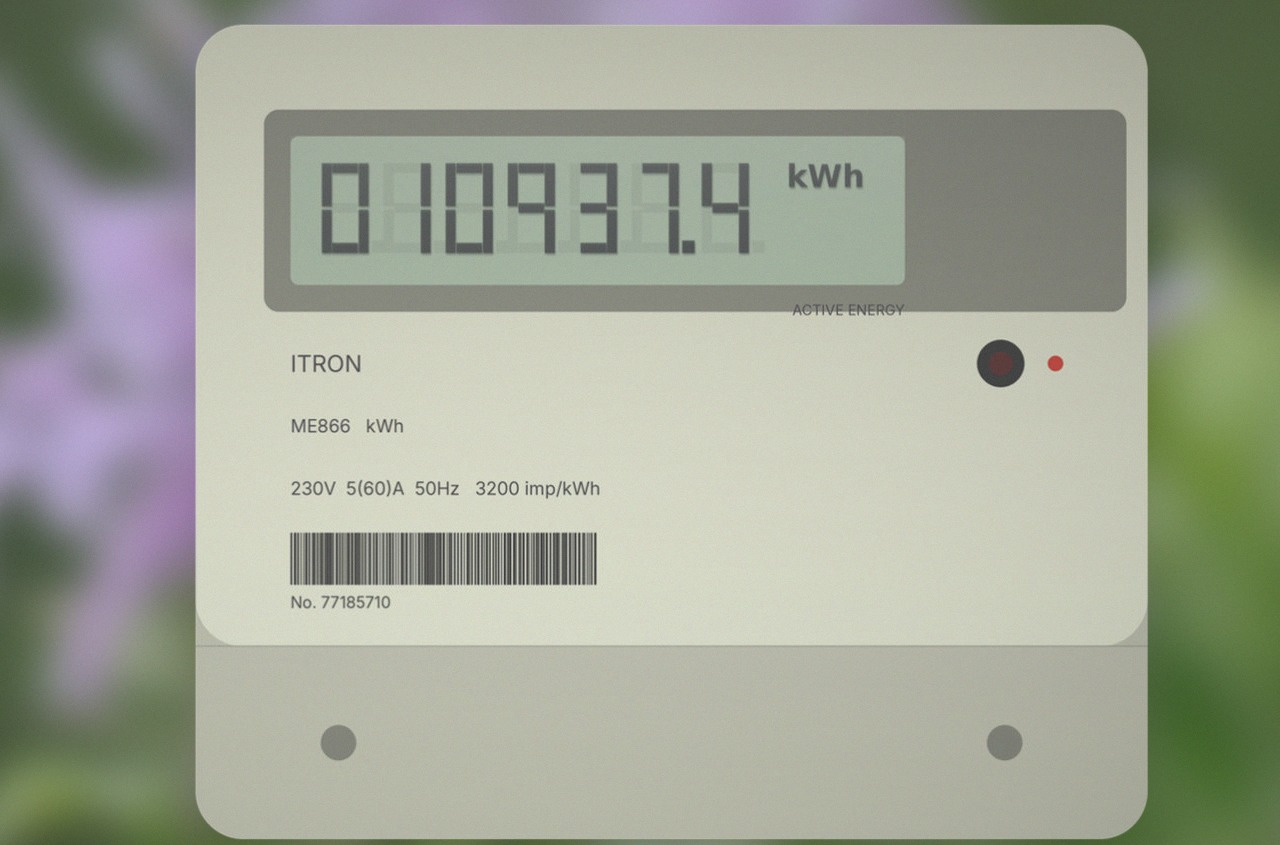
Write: 10937.4 kWh
